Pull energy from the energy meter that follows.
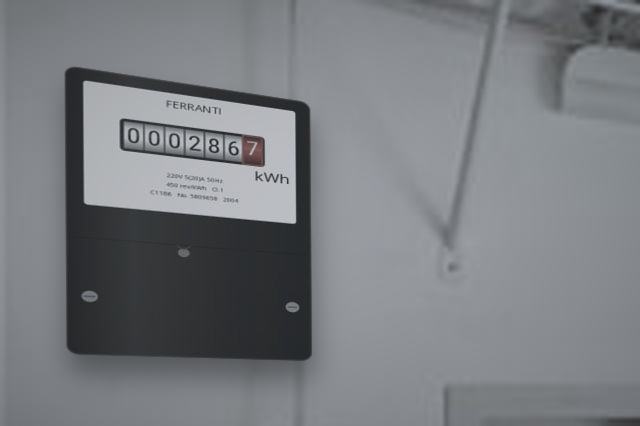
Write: 286.7 kWh
